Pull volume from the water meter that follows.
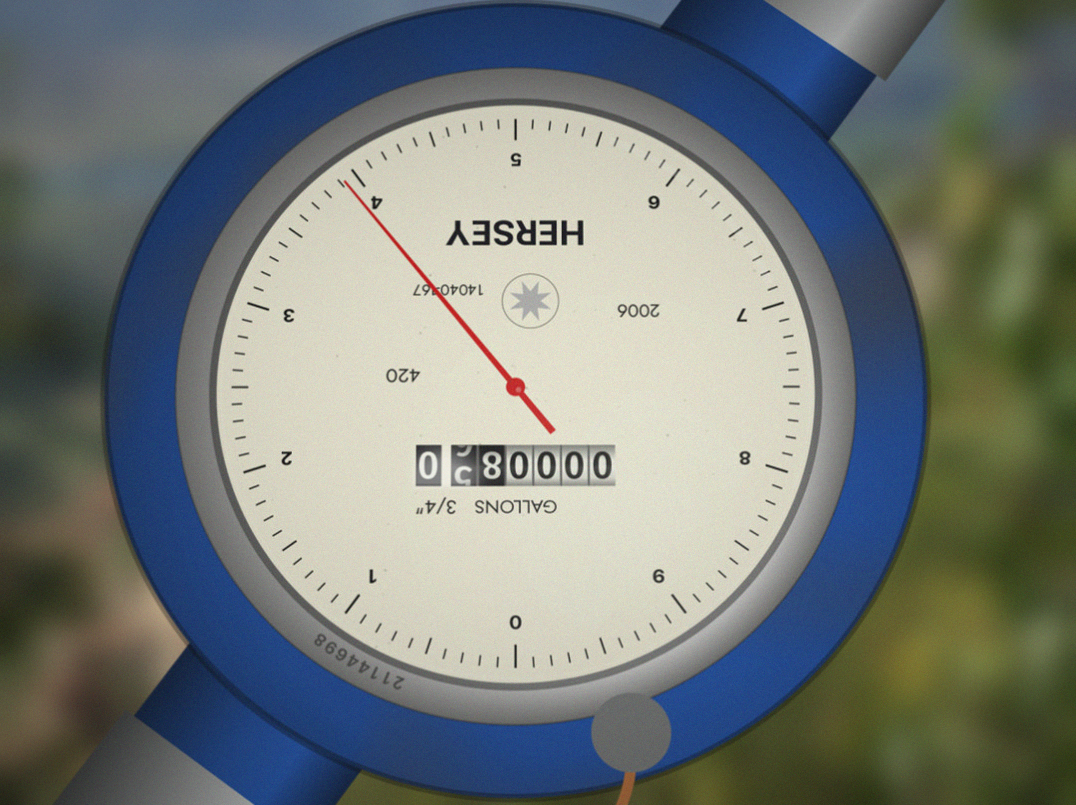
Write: 853.9 gal
